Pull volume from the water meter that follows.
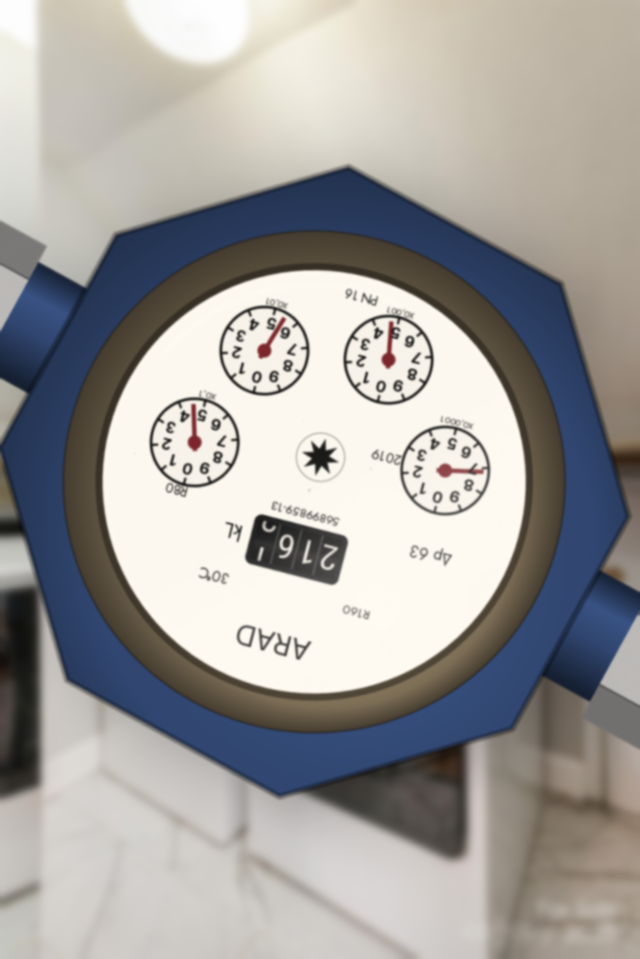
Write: 2161.4547 kL
